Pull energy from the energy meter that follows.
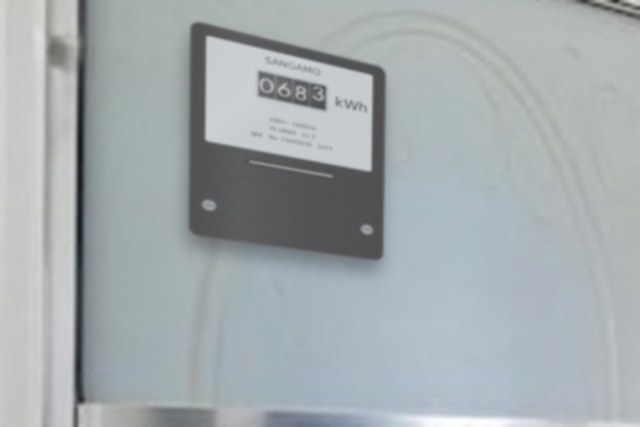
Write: 683 kWh
